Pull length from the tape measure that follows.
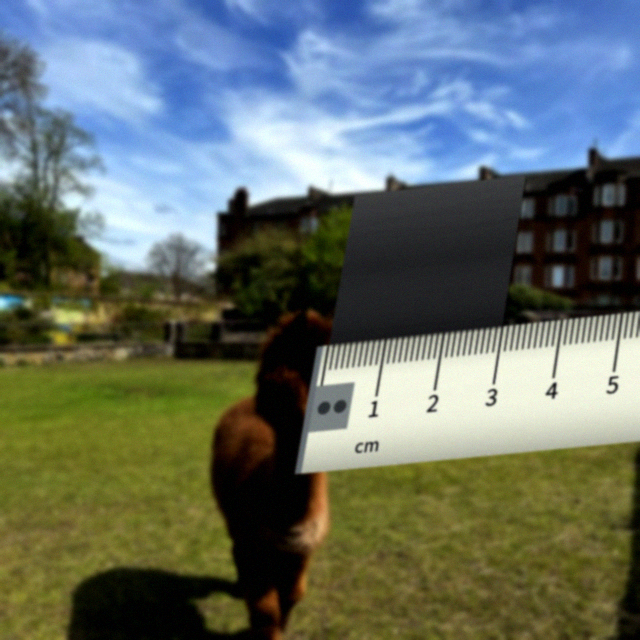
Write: 3 cm
